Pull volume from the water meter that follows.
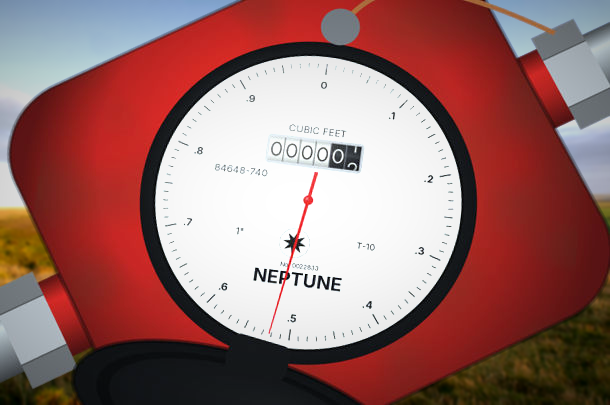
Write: 1.52 ft³
